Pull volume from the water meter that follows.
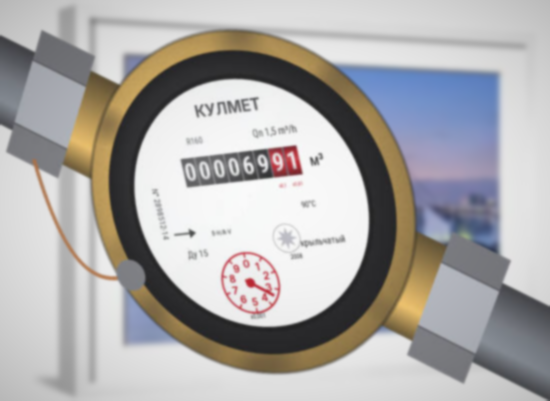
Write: 69.913 m³
